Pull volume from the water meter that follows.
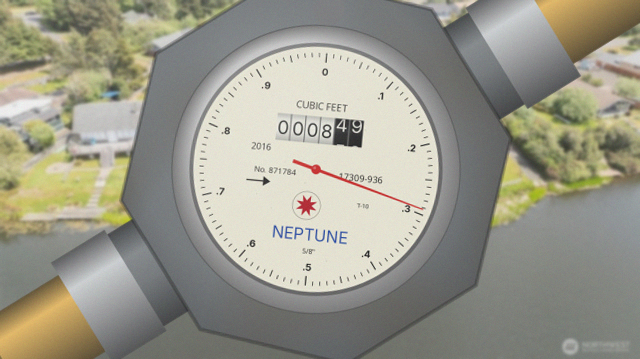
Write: 849.29 ft³
